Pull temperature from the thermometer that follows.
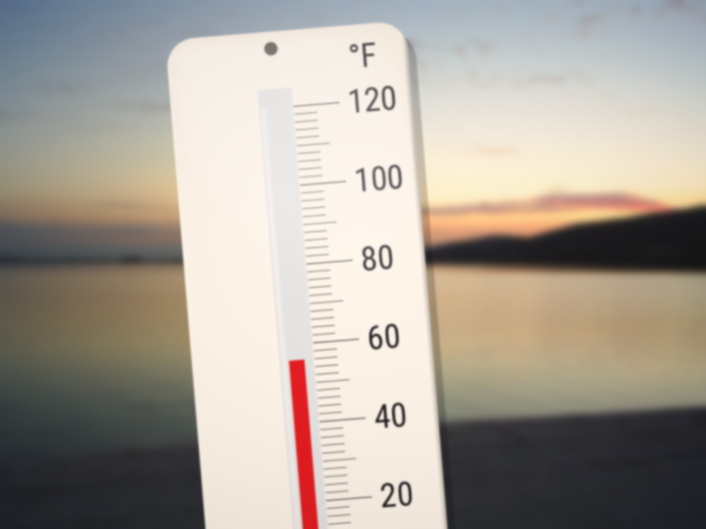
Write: 56 °F
